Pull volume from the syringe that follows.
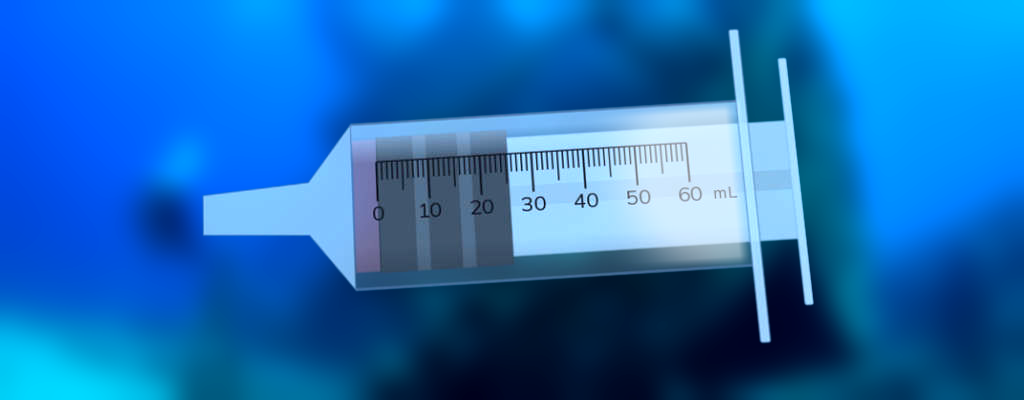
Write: 0 mL
